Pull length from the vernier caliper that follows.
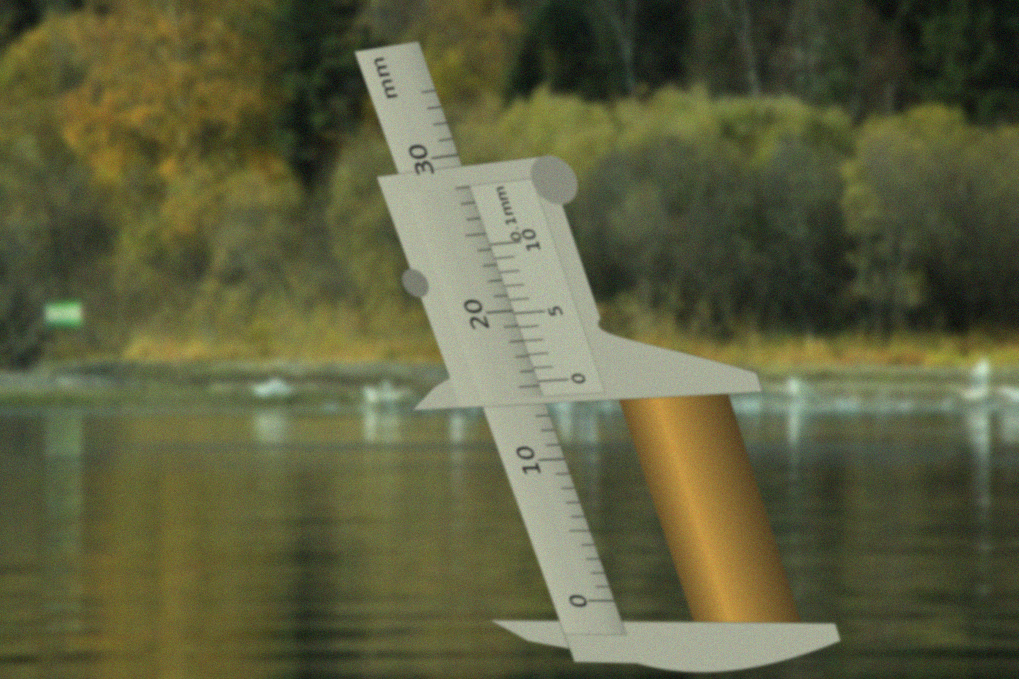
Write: 15.3 mm
